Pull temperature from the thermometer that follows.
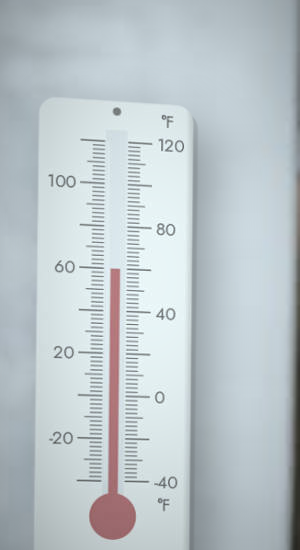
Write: 60 °F
